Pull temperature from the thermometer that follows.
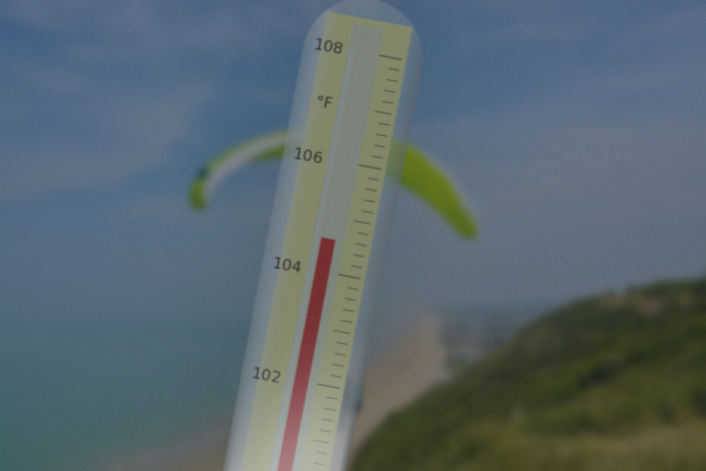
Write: 104.6 °F
